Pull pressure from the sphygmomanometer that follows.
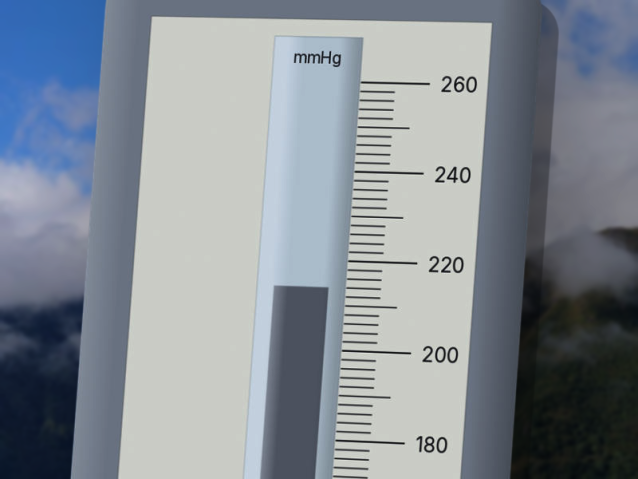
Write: 214 mmHg
